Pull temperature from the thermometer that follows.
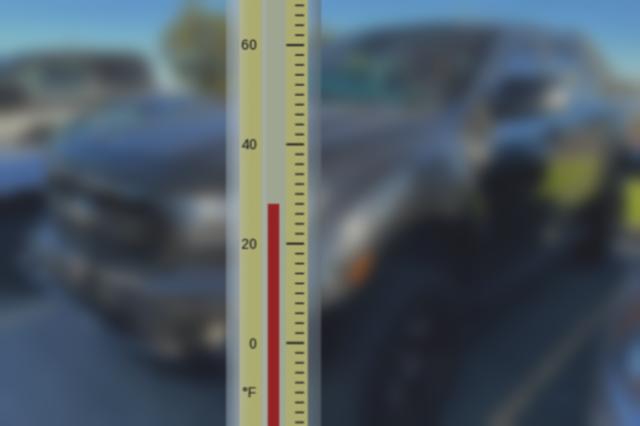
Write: 28 °F
